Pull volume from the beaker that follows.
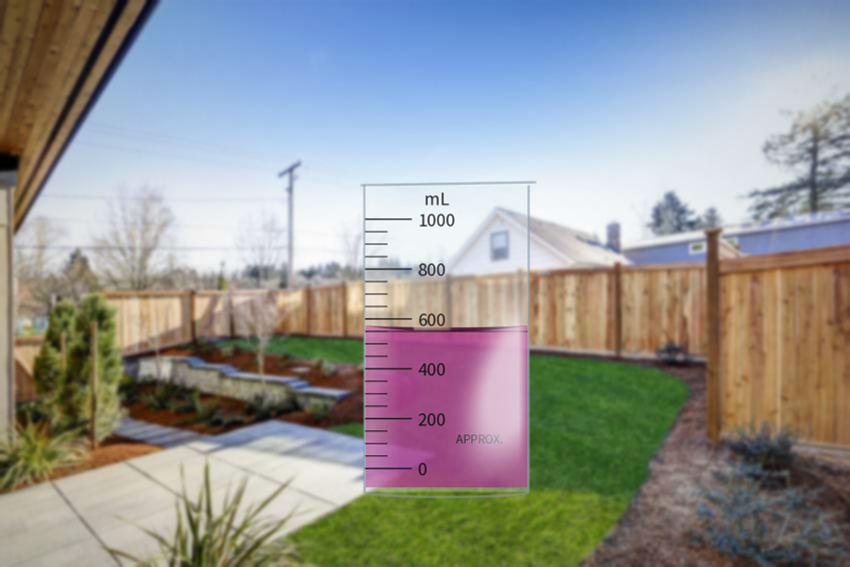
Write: 550 mL
